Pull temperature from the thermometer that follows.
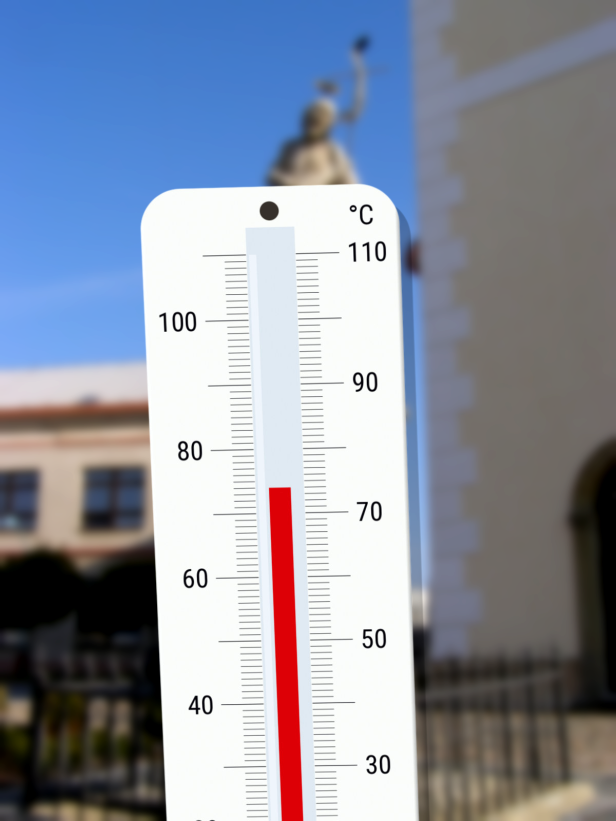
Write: 74 °C
